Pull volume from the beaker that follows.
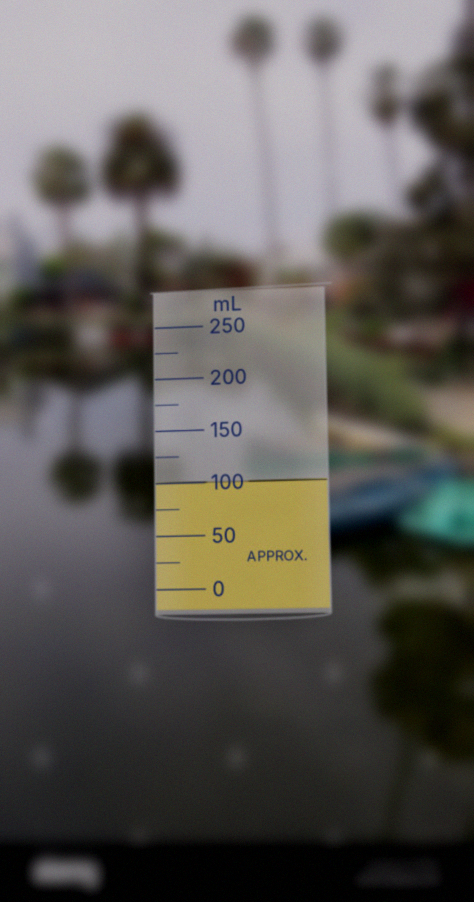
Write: 100 mL
